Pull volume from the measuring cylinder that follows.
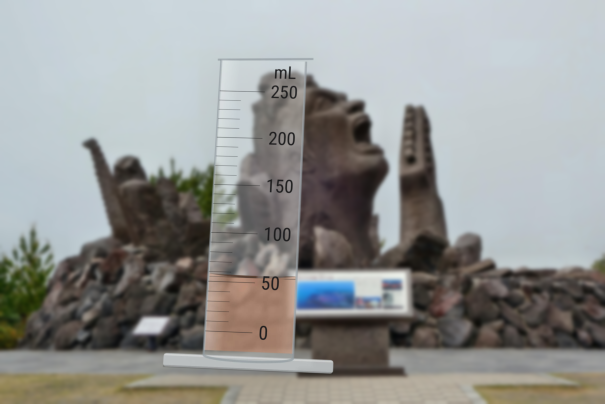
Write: 55 mL
